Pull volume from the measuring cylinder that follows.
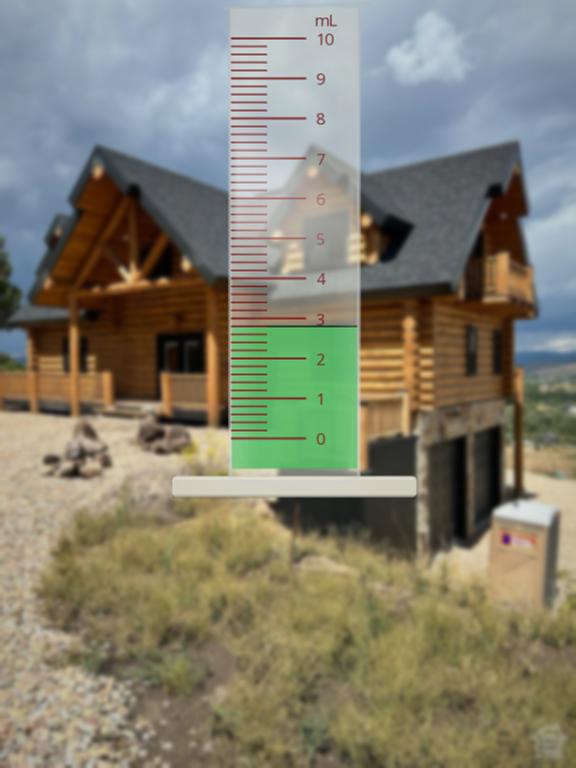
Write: 2.8 mL
